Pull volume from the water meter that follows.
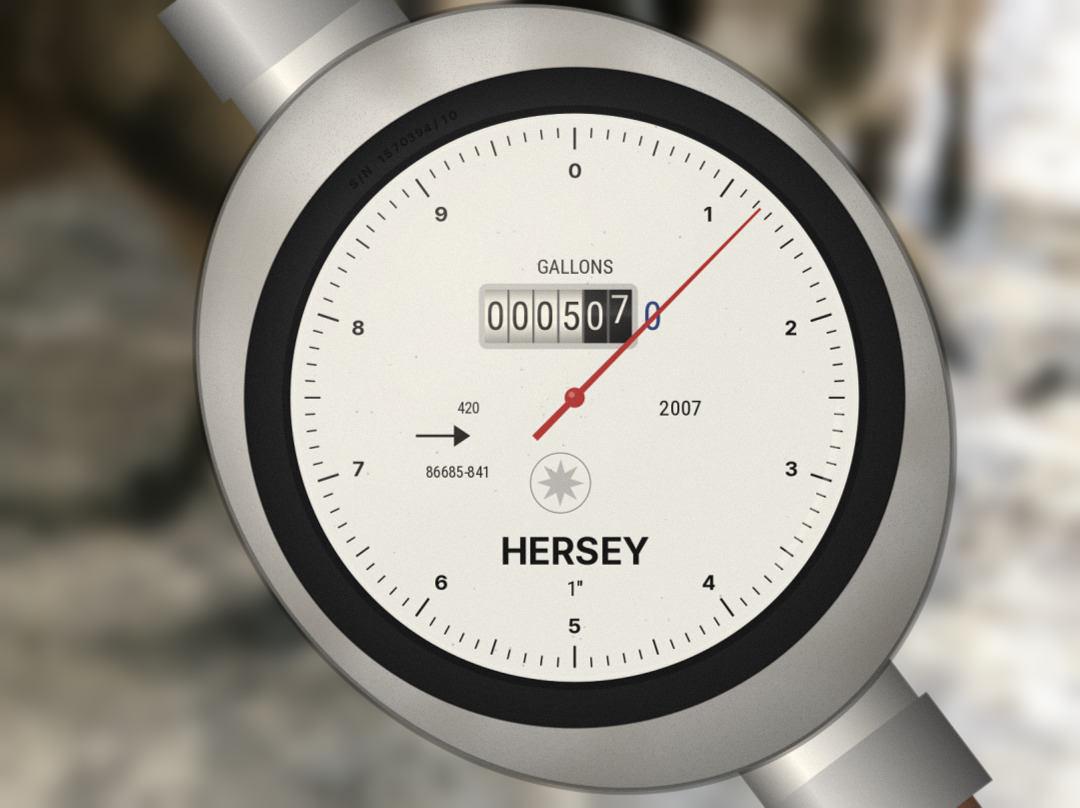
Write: 5071.2 gal
